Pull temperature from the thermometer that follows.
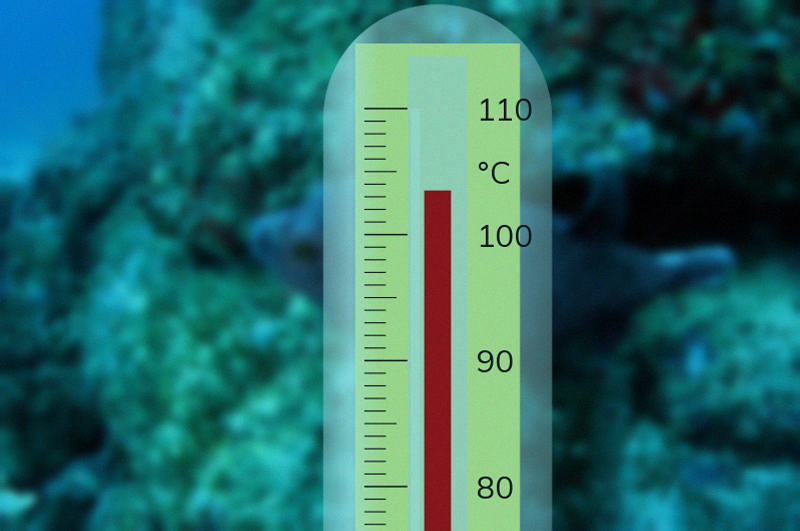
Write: 103.5 °C
